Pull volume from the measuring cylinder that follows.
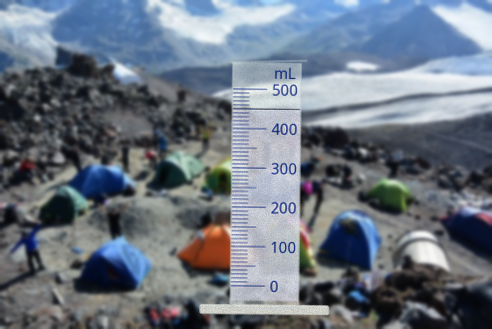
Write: 450 mL
